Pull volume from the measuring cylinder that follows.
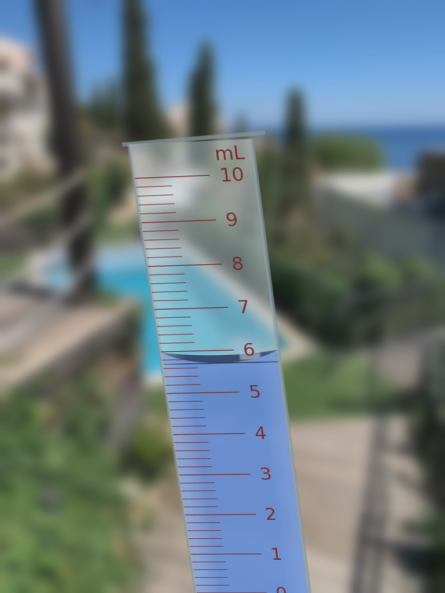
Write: 5.7 mL
